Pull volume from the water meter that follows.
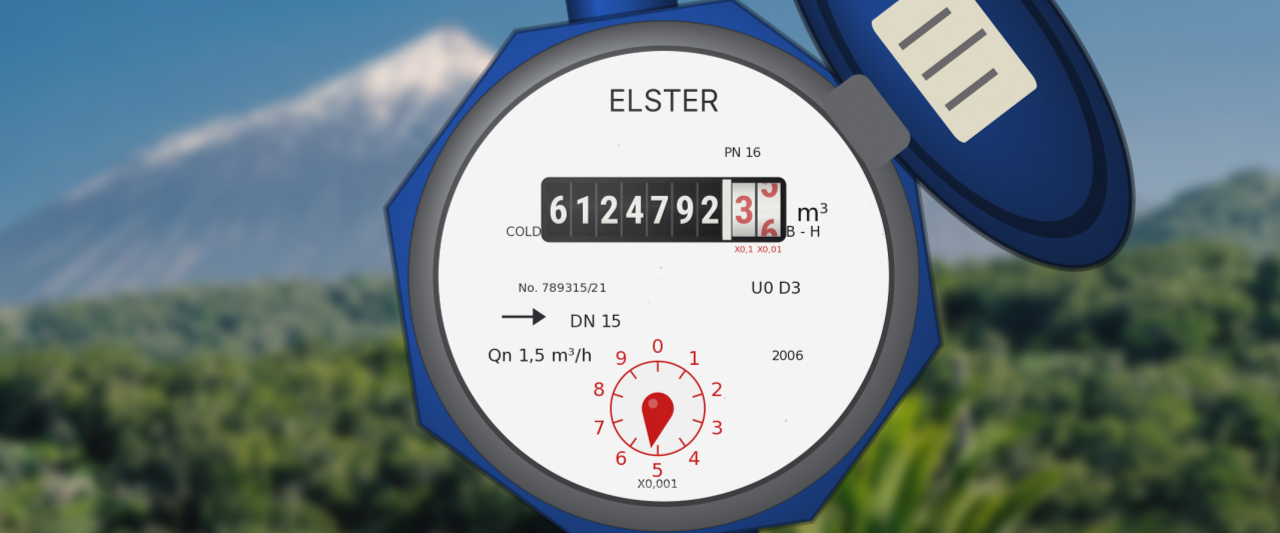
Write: 6124792.355 m³
